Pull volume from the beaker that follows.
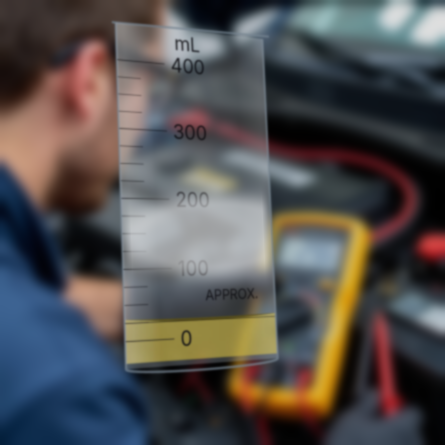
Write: 25 mL
